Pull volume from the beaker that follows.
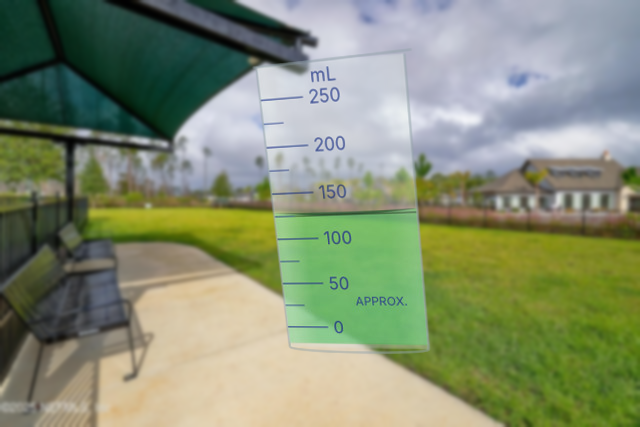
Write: 125 mL
